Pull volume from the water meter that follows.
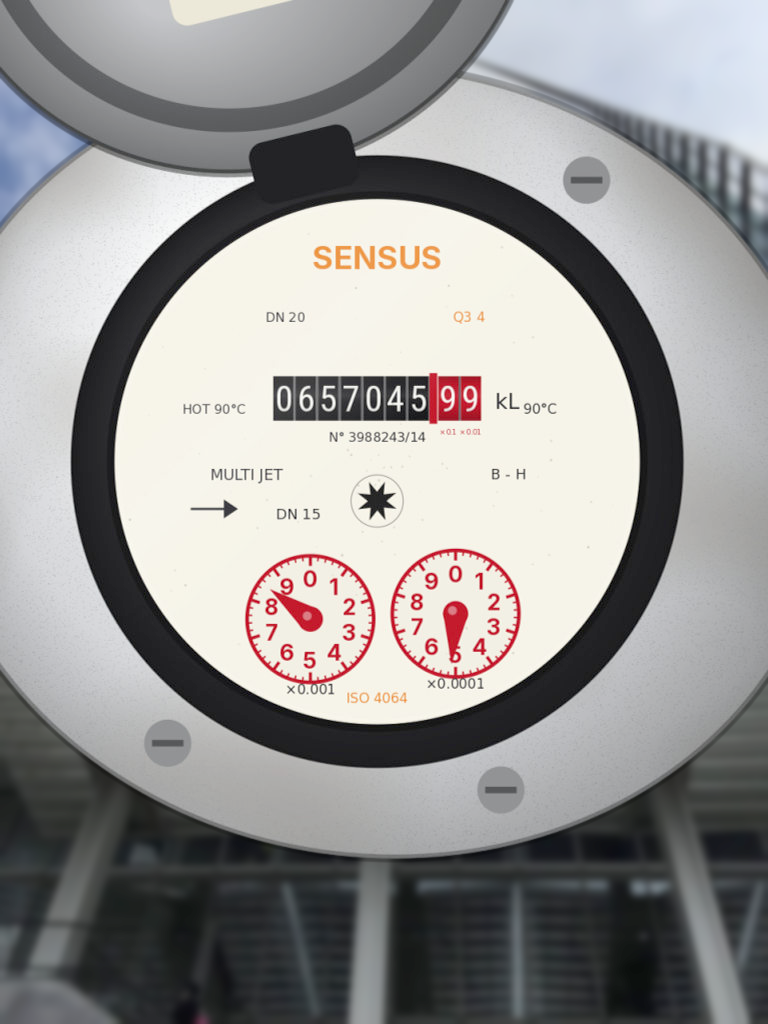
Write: 657045.9985 kL
